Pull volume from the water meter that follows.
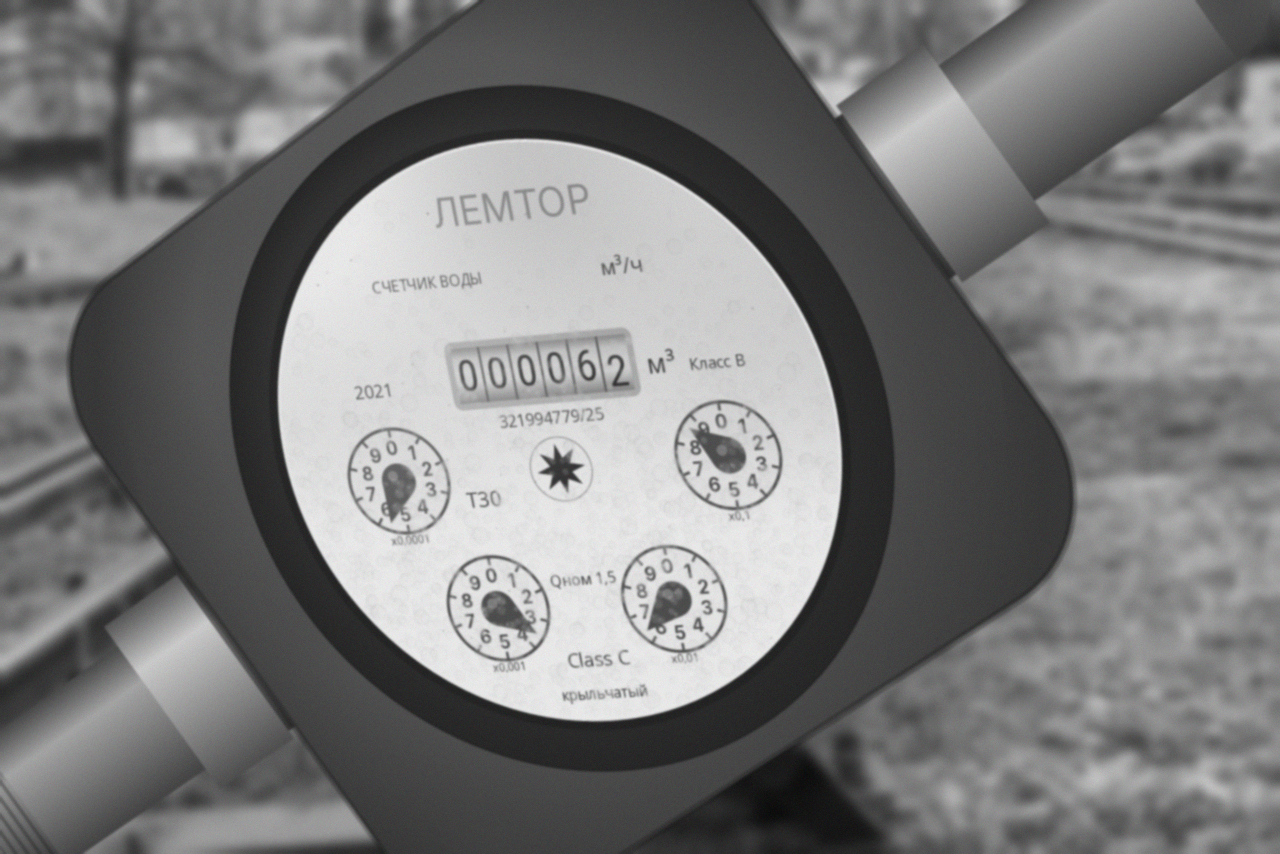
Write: 61.8635 m³
